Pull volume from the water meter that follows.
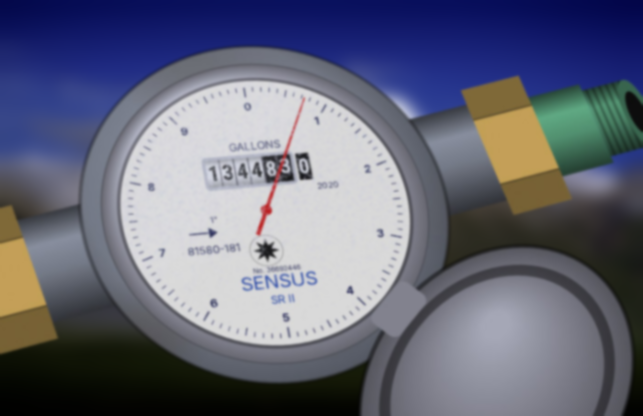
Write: 1344830.7 gal
